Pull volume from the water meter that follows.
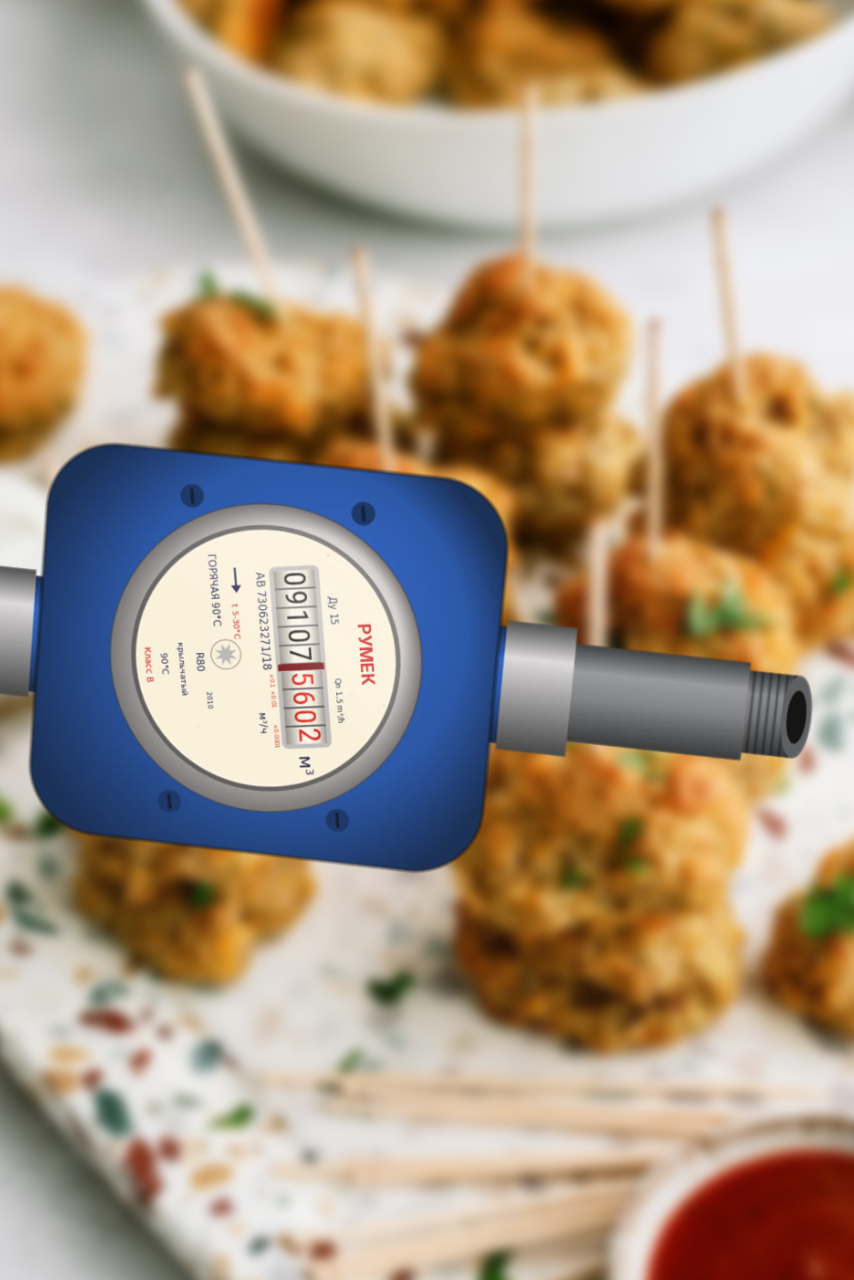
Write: 9107.5602 m³
